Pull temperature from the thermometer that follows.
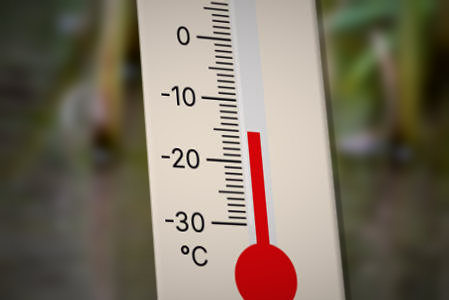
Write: -15 °C
